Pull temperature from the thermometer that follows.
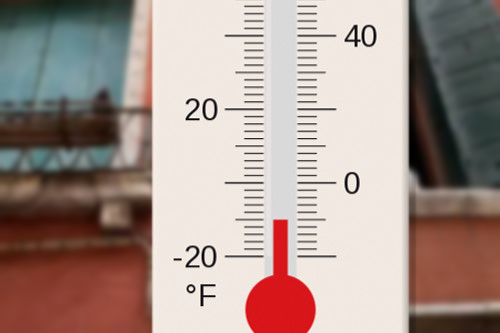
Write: -10 °F
